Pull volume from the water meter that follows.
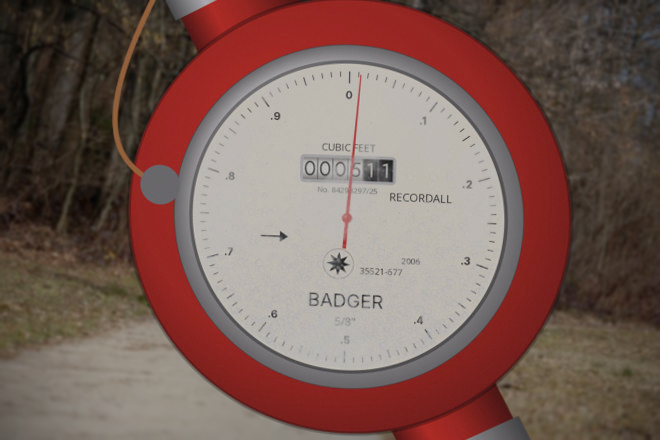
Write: 511.01 ft³
